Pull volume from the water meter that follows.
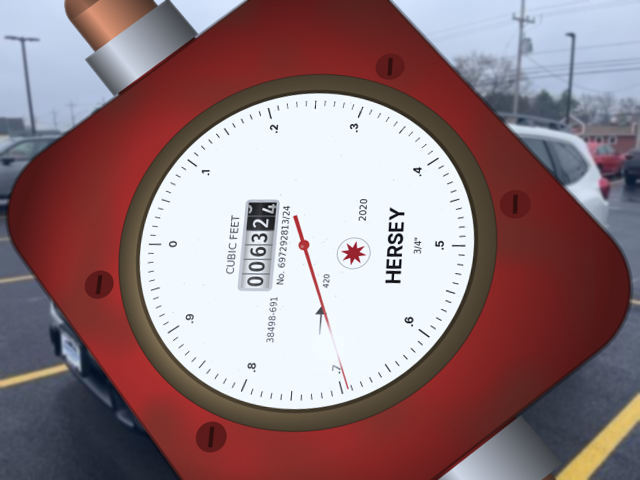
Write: 6323.69 ft³
